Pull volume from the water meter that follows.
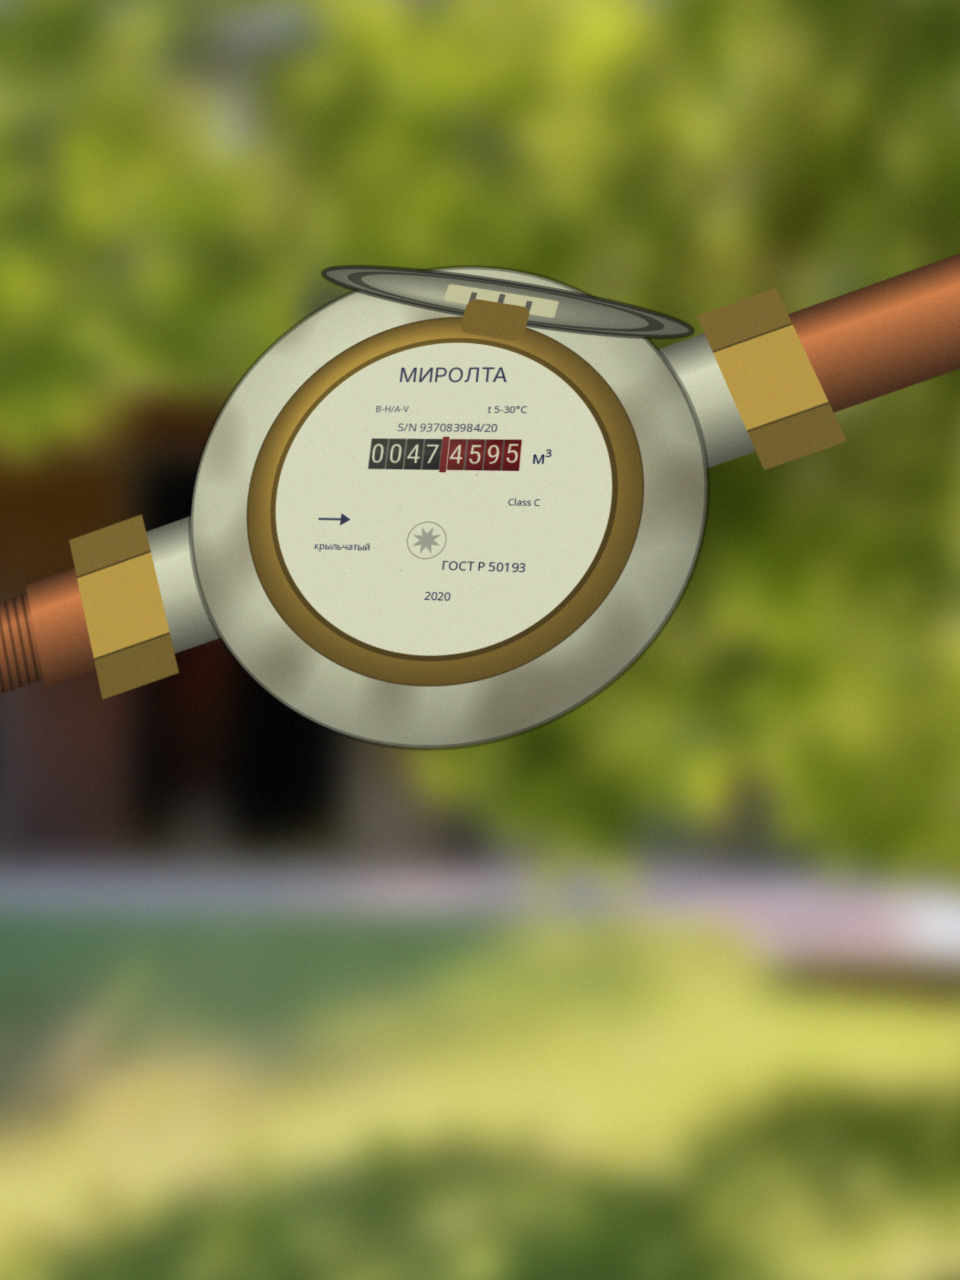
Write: 47.4595 m³
